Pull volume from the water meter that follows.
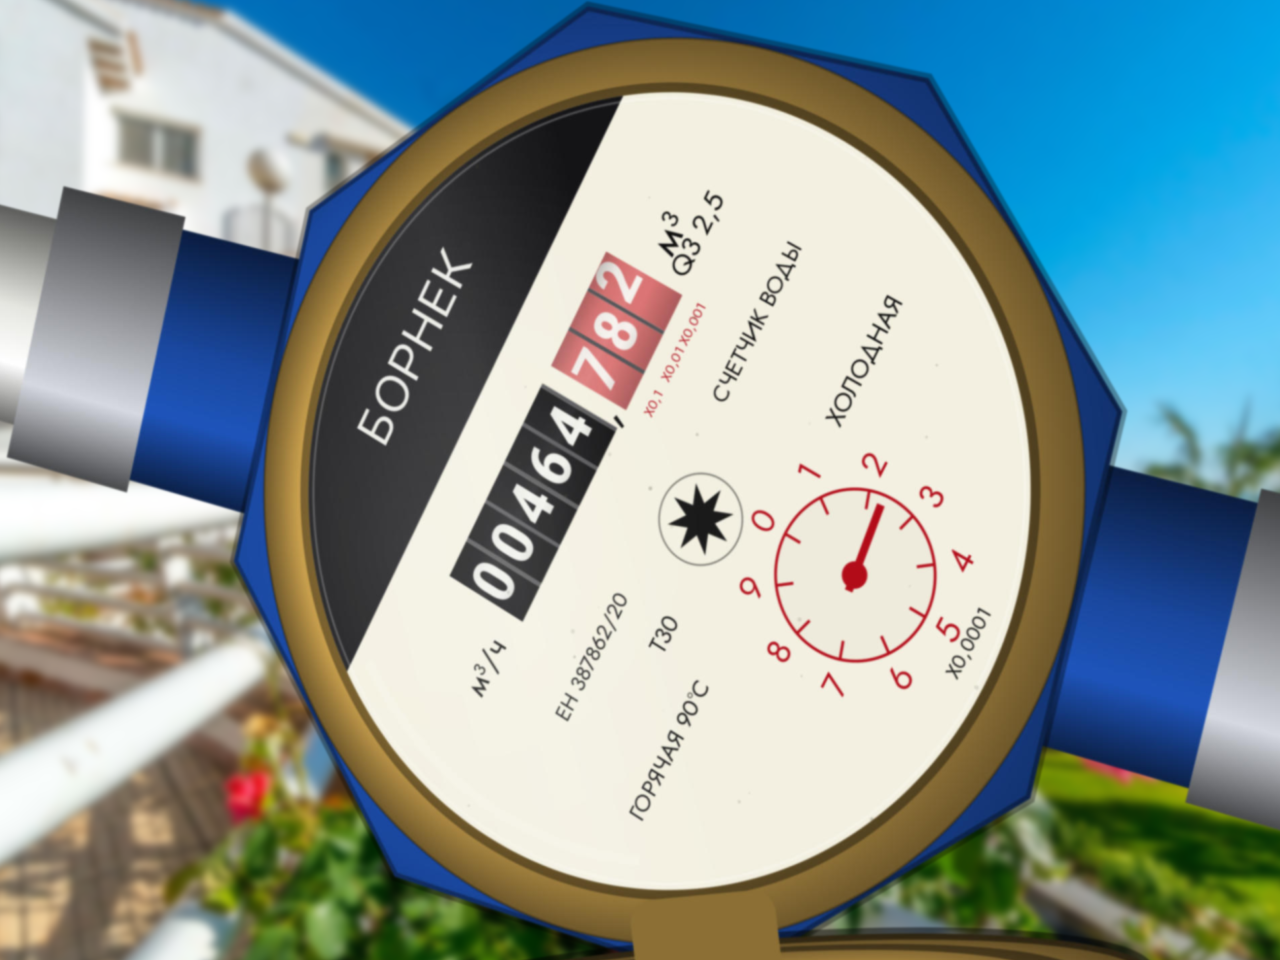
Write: 464.7822 m³
